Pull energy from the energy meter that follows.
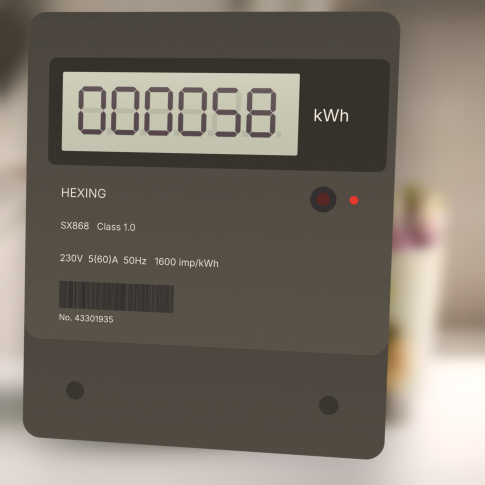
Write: 58 kWh
